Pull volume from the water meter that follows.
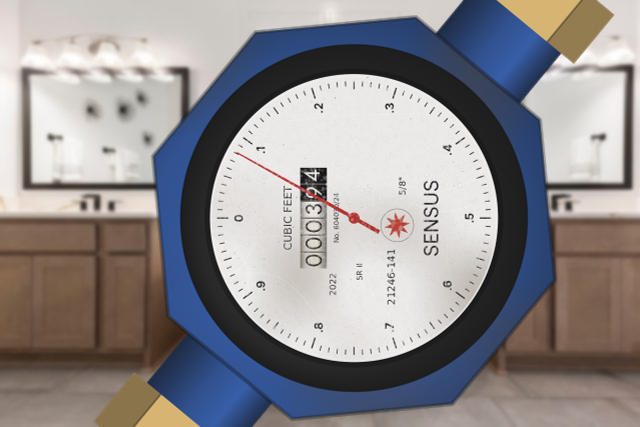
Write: 394.08 ft³
